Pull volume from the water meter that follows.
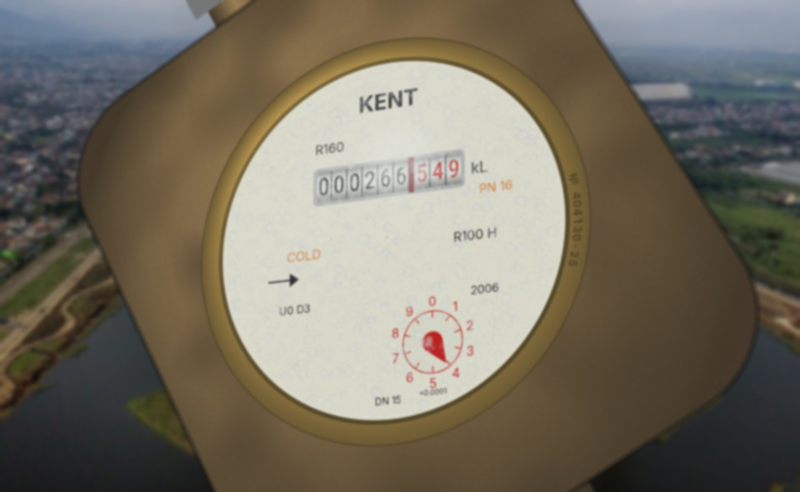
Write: 266.5494 kL
